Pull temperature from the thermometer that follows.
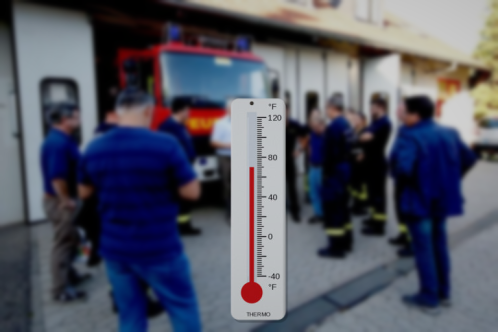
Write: 70 °F
